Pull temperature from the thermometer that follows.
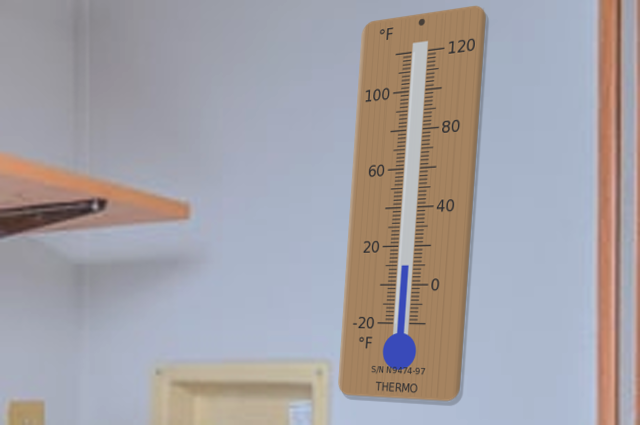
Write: 10 °F
